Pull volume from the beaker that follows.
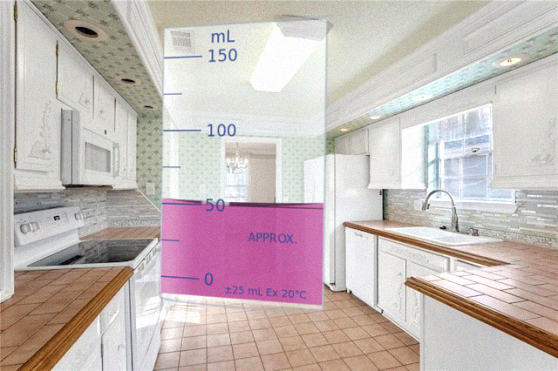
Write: 50 mL
